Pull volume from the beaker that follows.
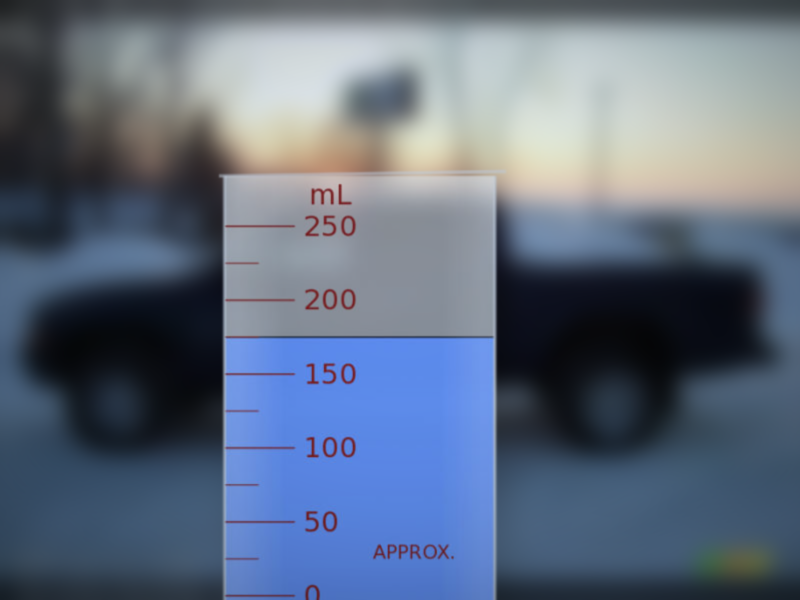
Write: 175 mL
